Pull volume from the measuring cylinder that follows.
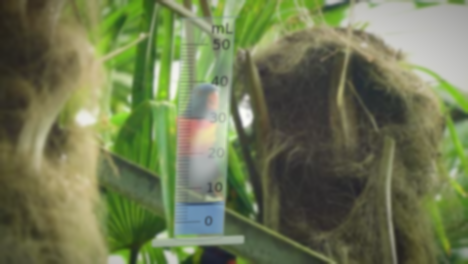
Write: 5 mL
